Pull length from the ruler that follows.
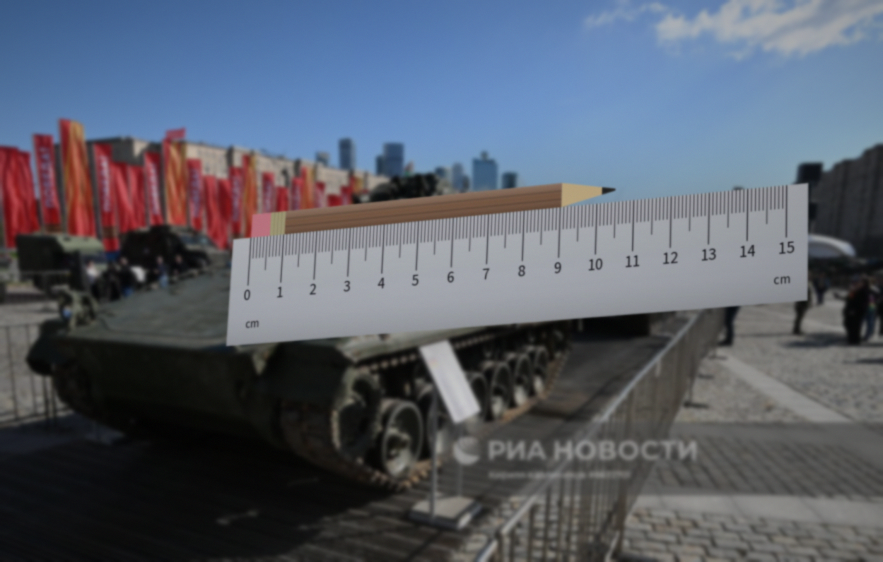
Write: 10.5 cm
